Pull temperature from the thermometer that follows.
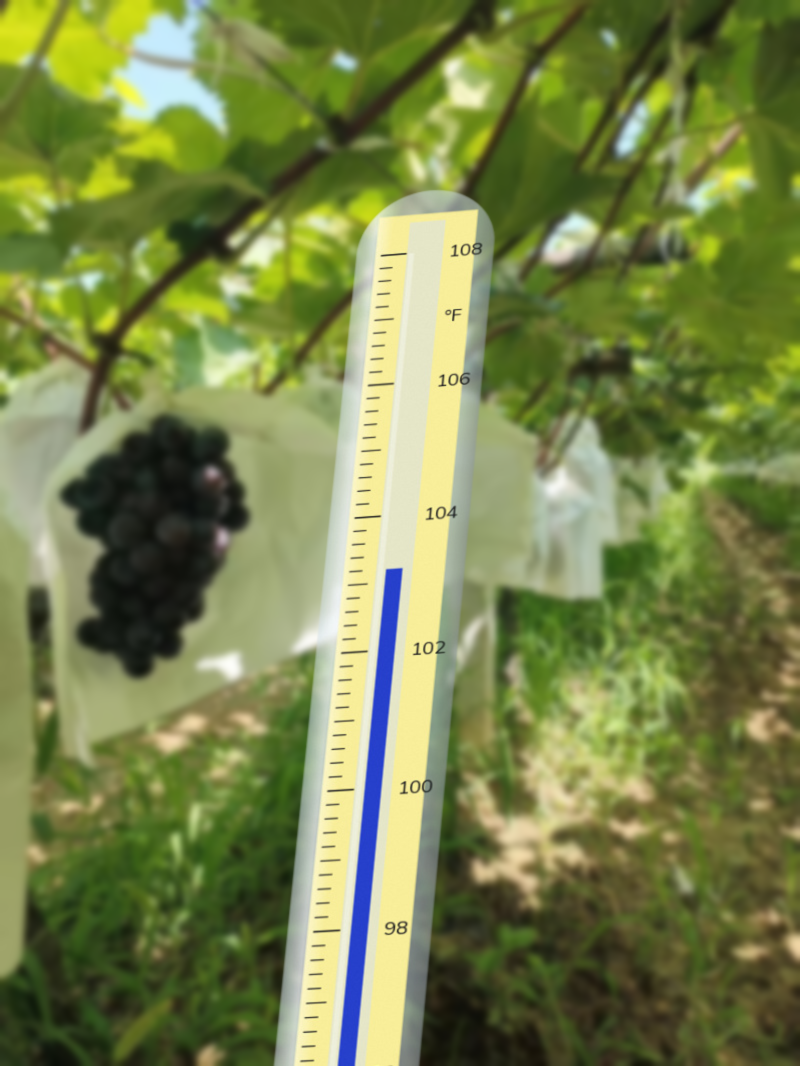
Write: 103.2 °F
